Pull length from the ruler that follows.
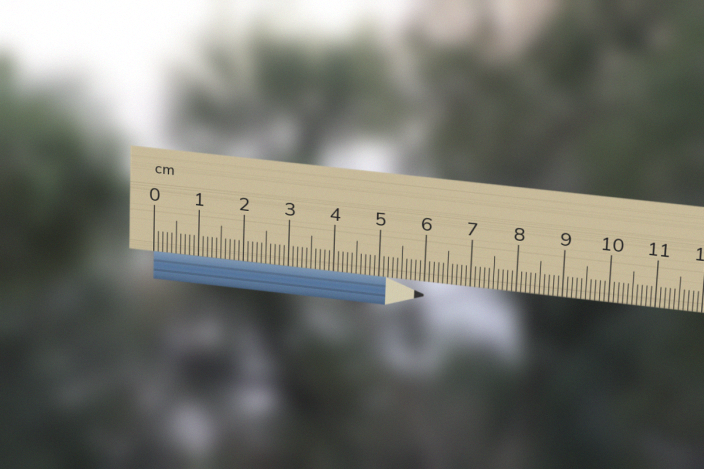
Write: 6 cm
